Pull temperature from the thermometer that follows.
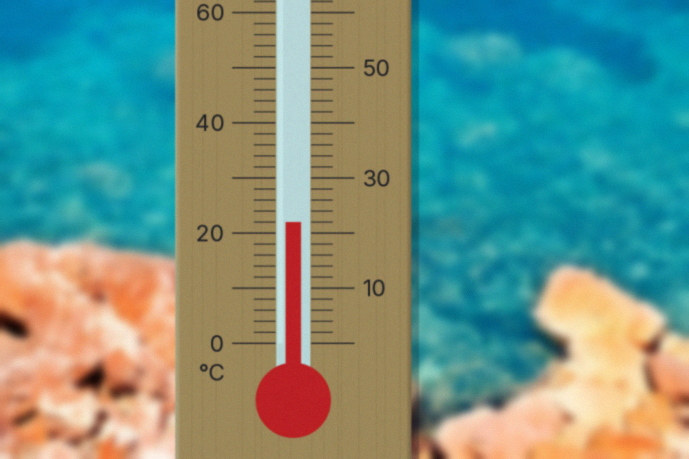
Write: 22 °C
